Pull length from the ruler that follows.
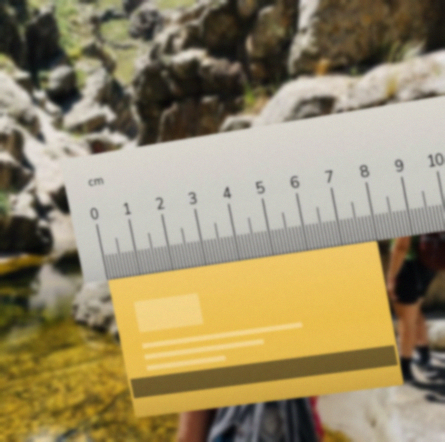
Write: 8 cm
